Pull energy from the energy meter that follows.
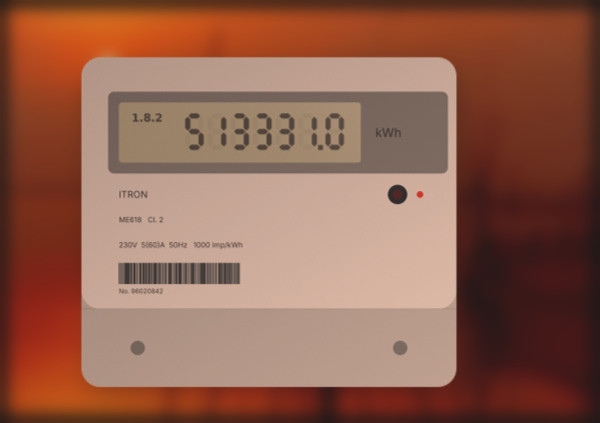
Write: 513331.0 kWh
